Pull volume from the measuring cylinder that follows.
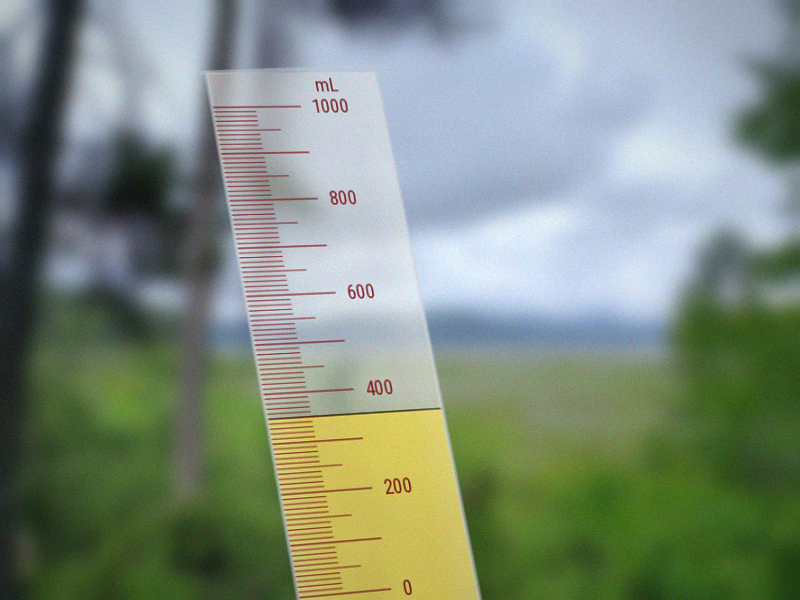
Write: 350 mL
